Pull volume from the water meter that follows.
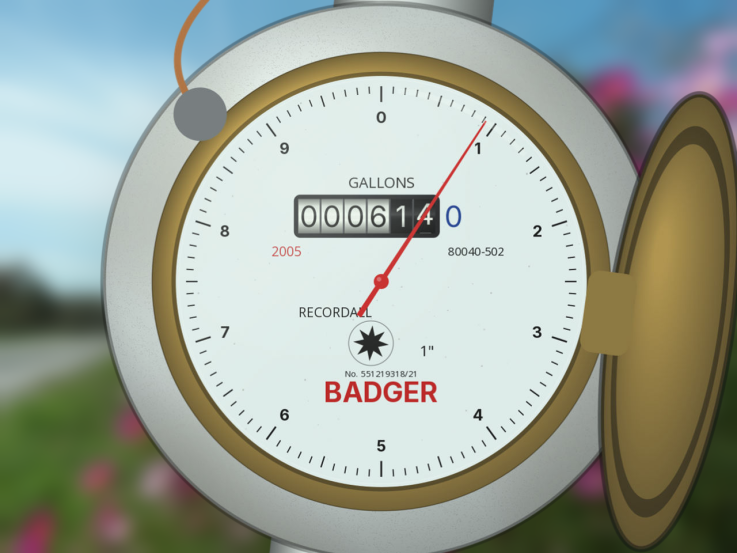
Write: 6140.9 gal
